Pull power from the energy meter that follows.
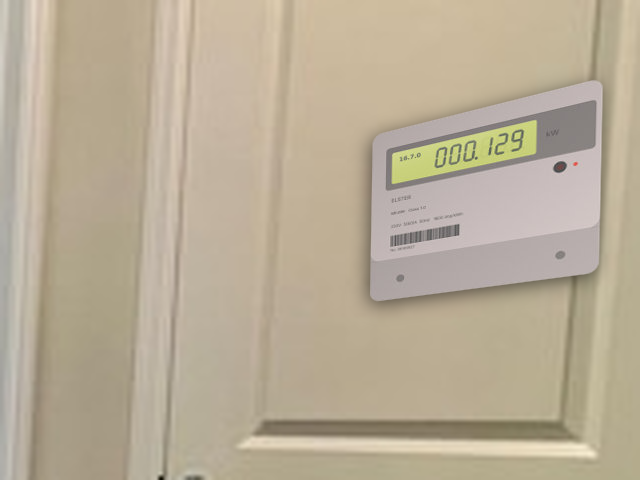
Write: 0.129 kW
